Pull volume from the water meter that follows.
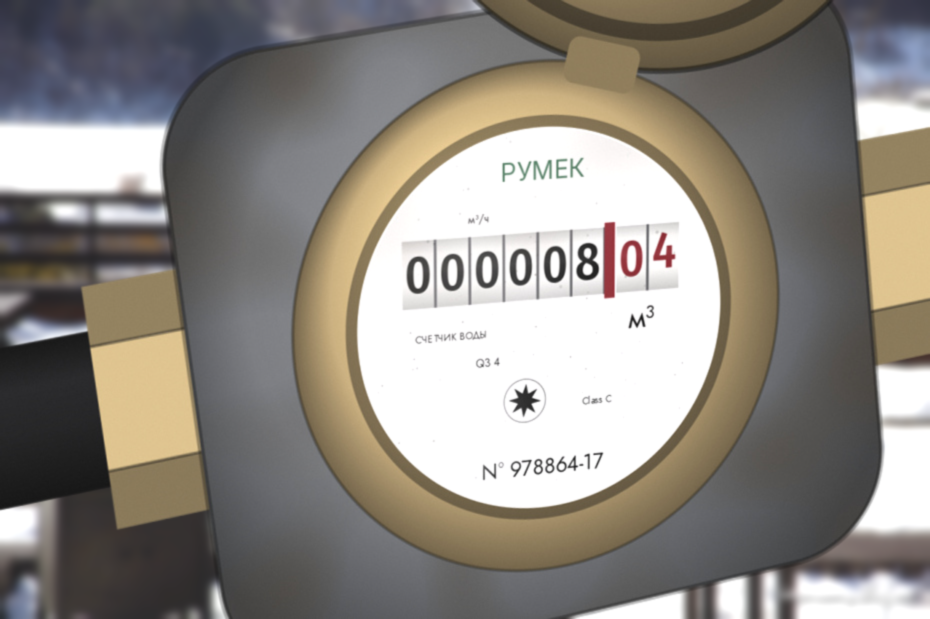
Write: 8.04 m³
